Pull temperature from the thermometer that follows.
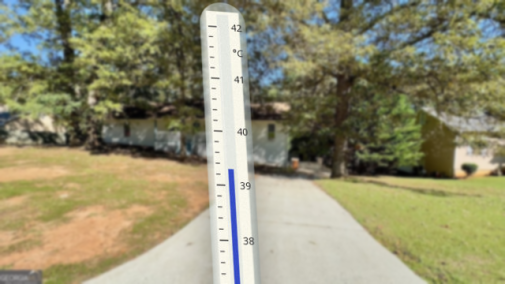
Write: 39.3 °C
